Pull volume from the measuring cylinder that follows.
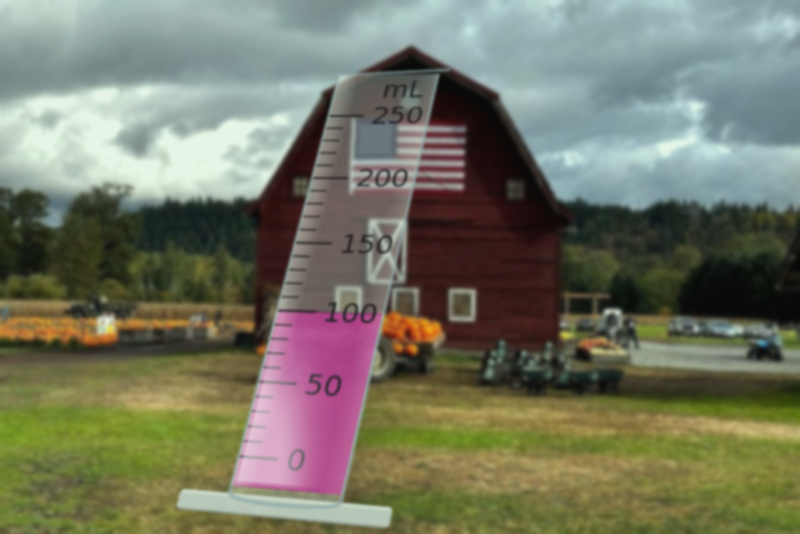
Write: 100 mL
